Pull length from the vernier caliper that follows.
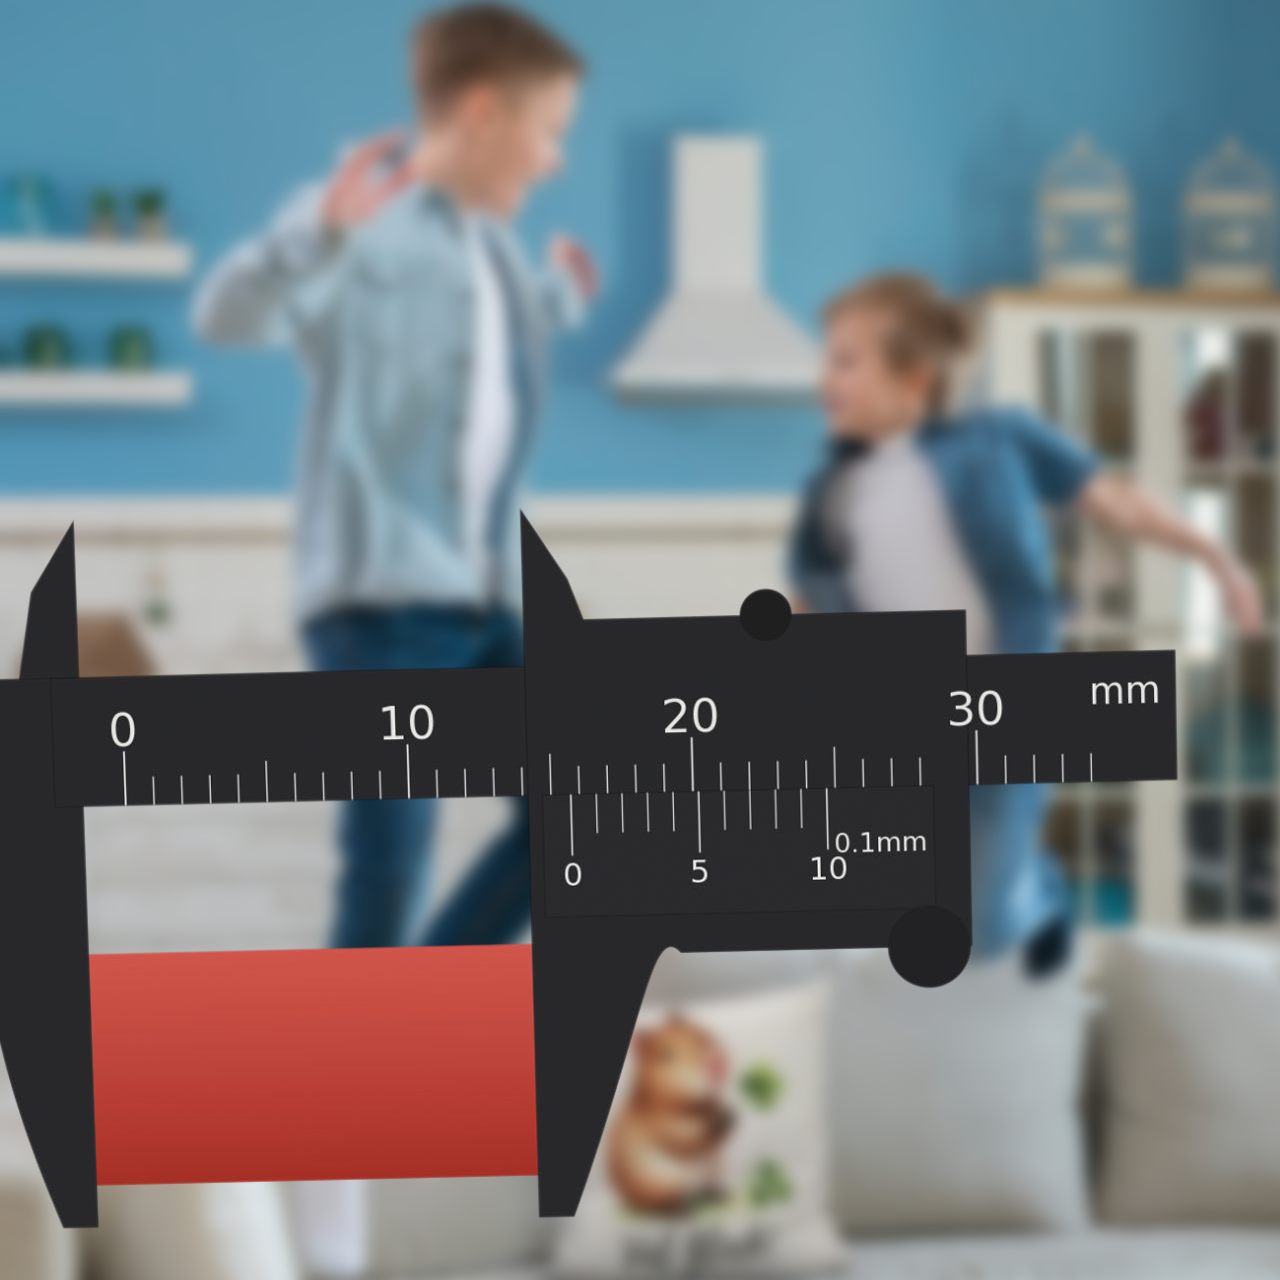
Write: 15.7 mm
